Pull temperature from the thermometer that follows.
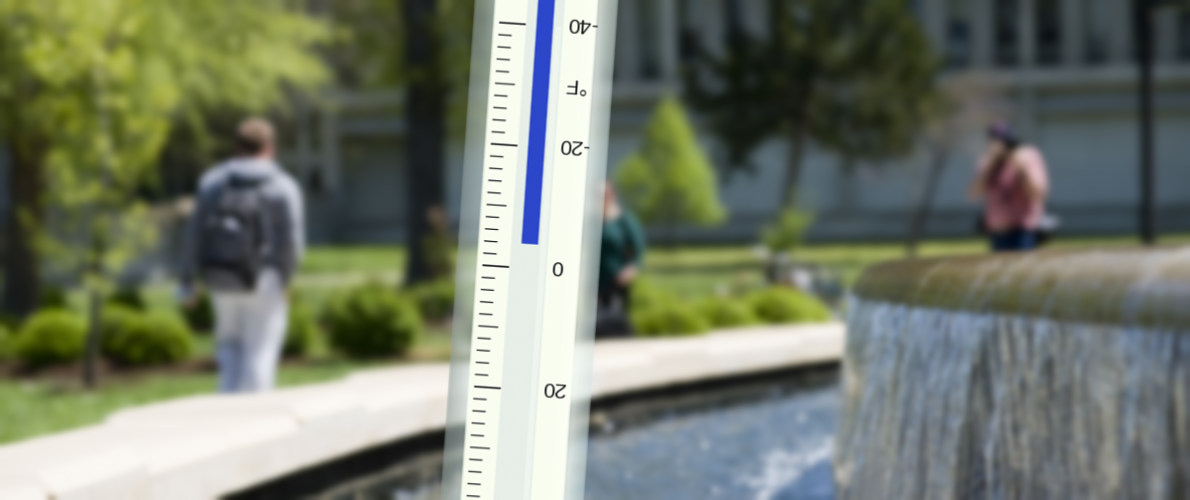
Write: -4 °F
